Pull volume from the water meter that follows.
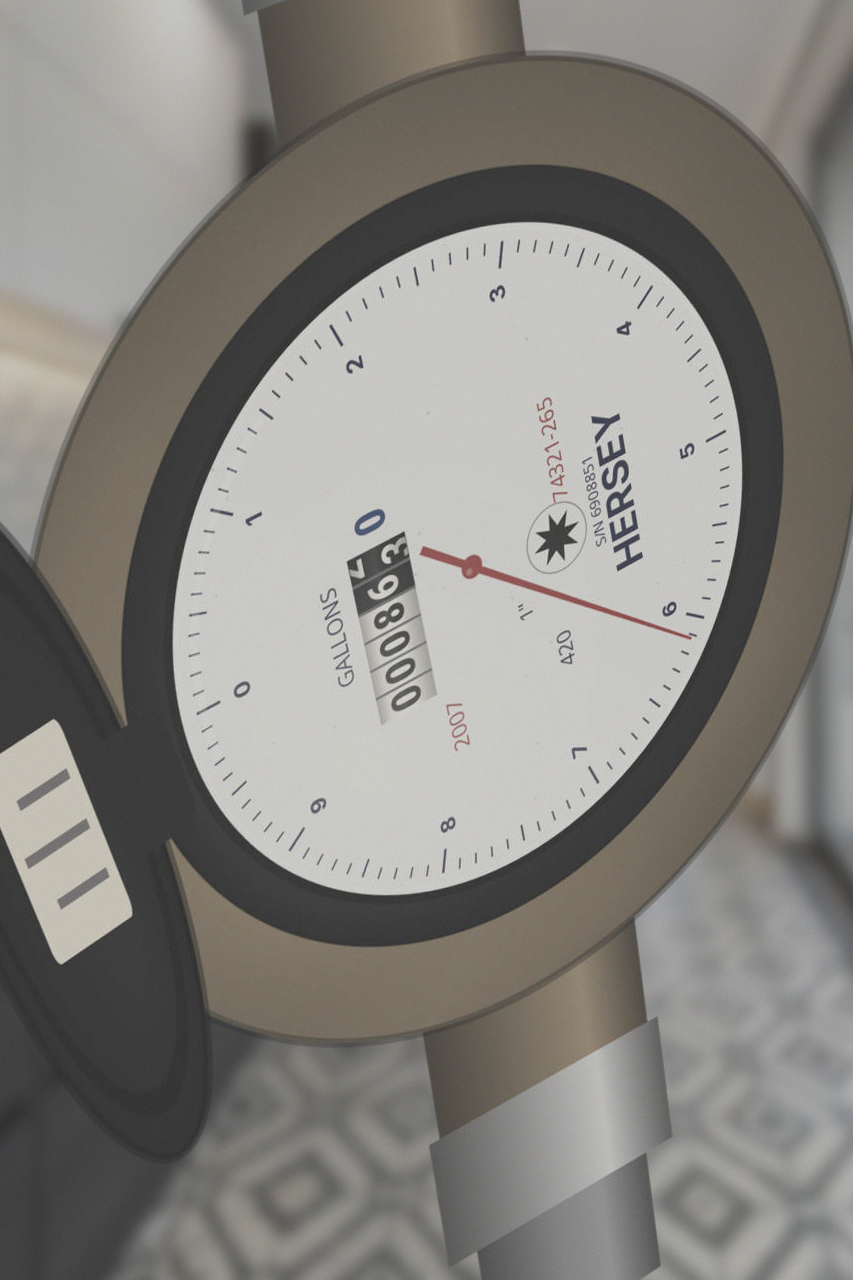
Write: 8626.1 gal
